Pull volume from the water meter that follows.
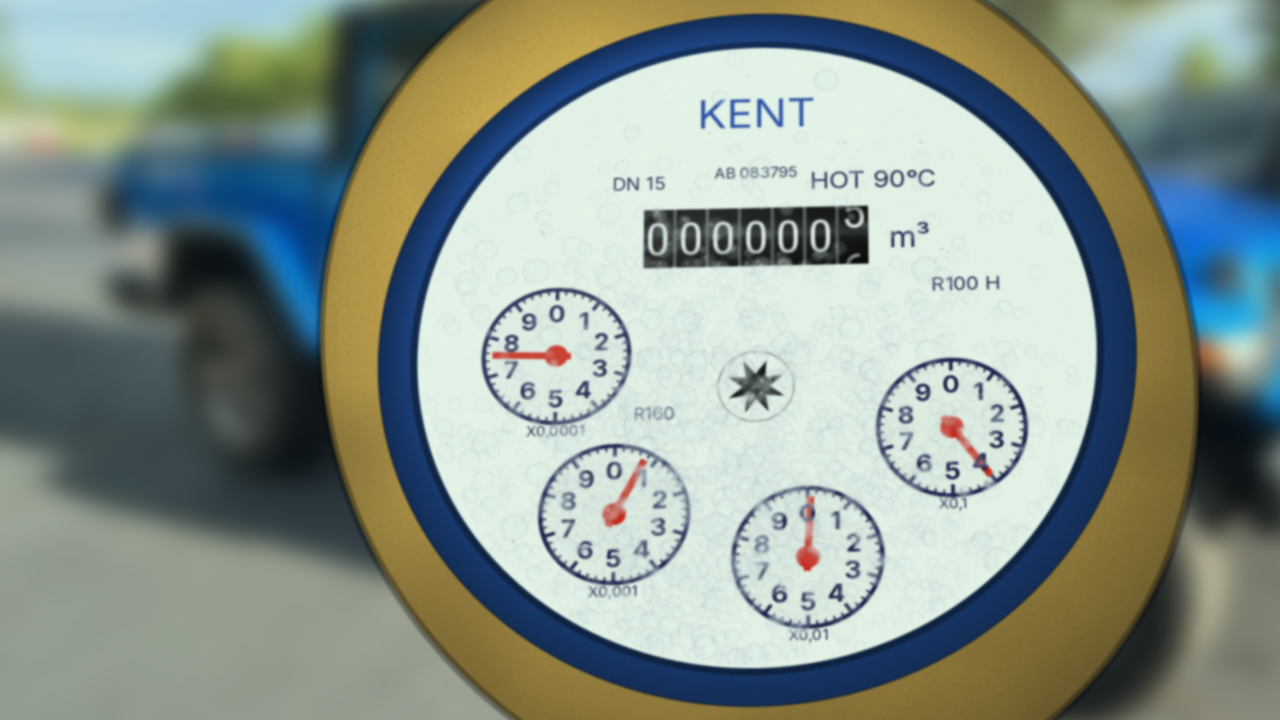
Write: 5.4007 m³
